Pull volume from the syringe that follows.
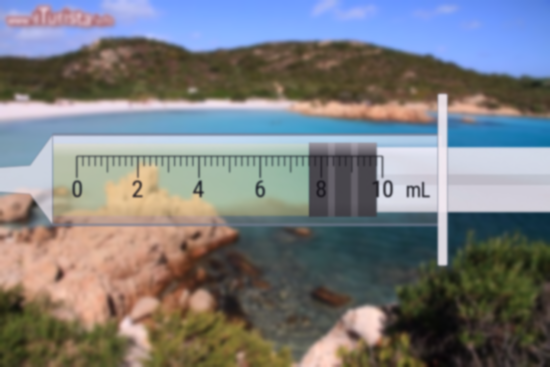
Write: 7.6 mL
